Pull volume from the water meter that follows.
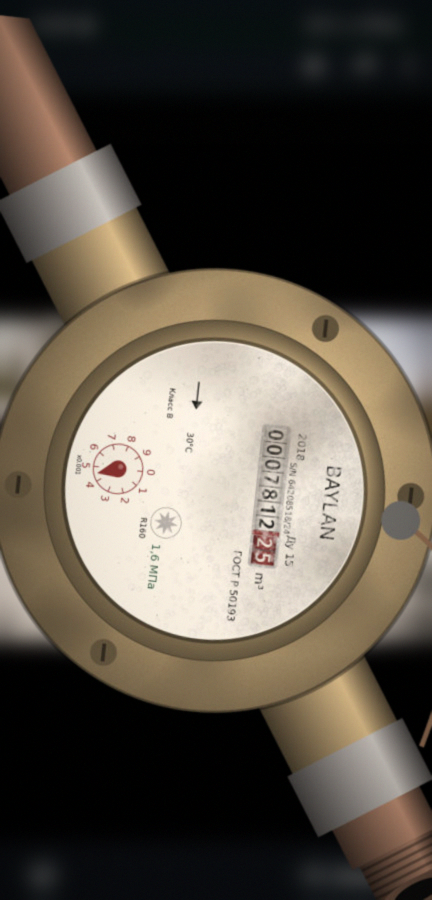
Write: 7812.254 m³
